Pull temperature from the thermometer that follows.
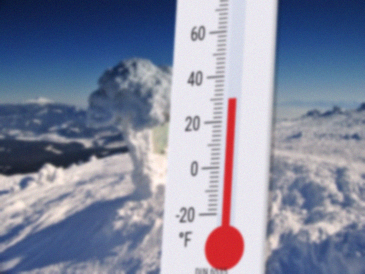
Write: 30 °F
